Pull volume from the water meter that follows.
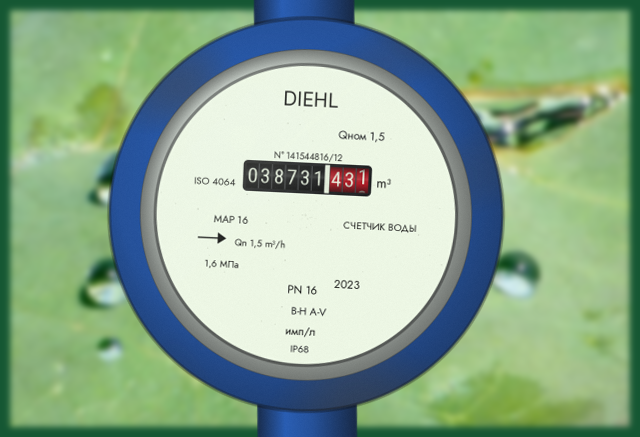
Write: 38731.431 m³
